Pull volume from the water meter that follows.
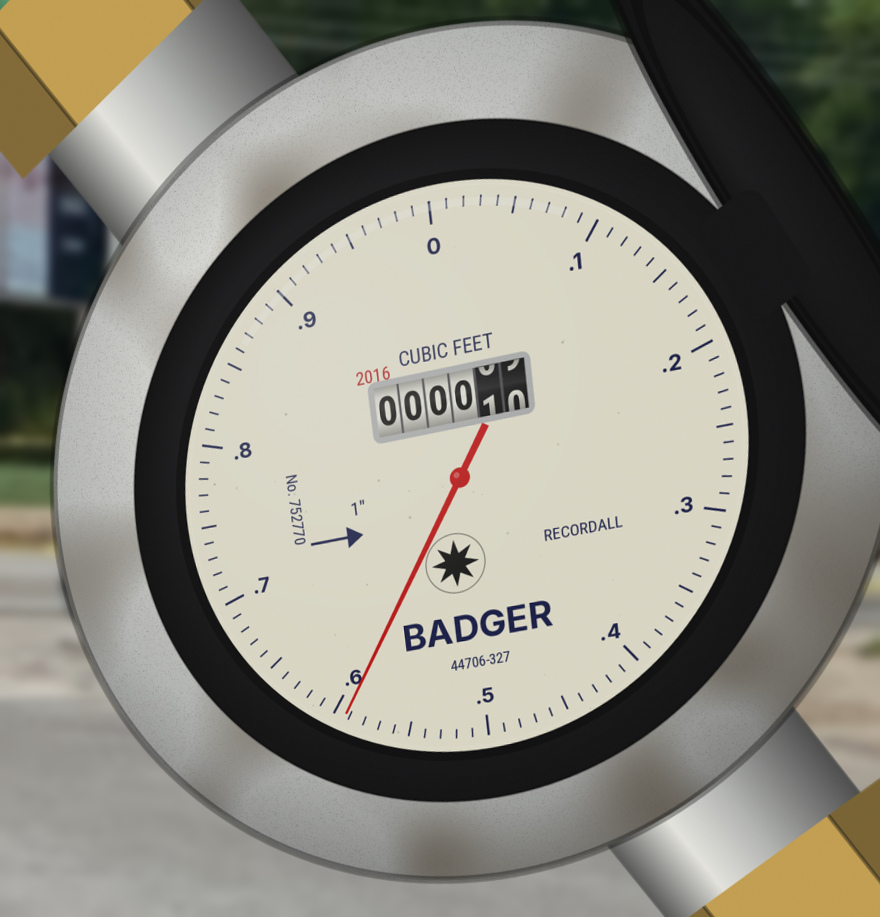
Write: 9.59 ft³
